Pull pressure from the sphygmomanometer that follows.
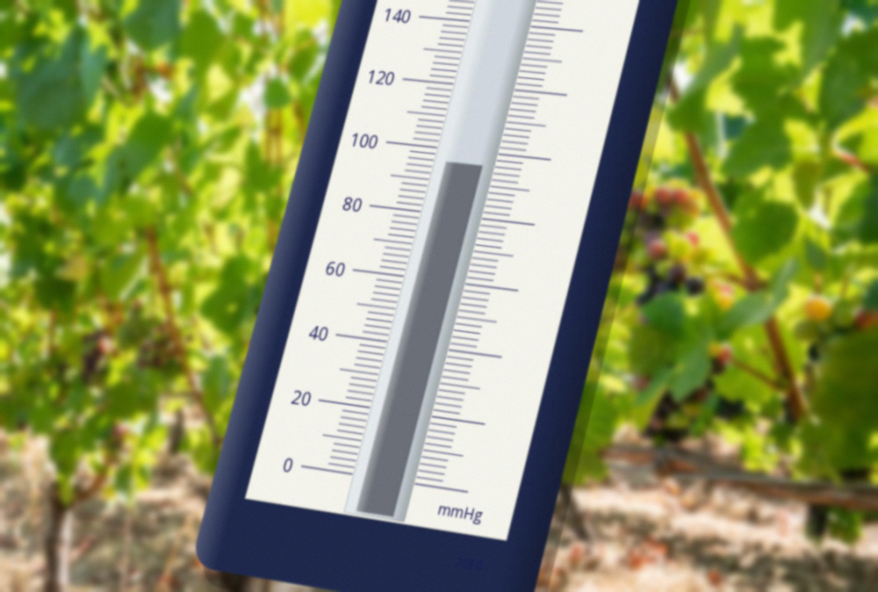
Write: 96 mmHg
